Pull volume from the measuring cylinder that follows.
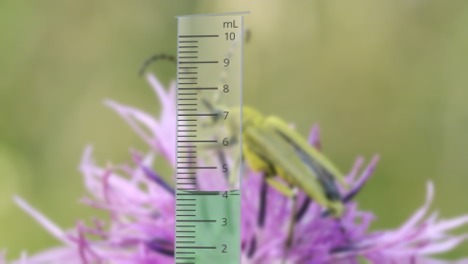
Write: 4 mL
